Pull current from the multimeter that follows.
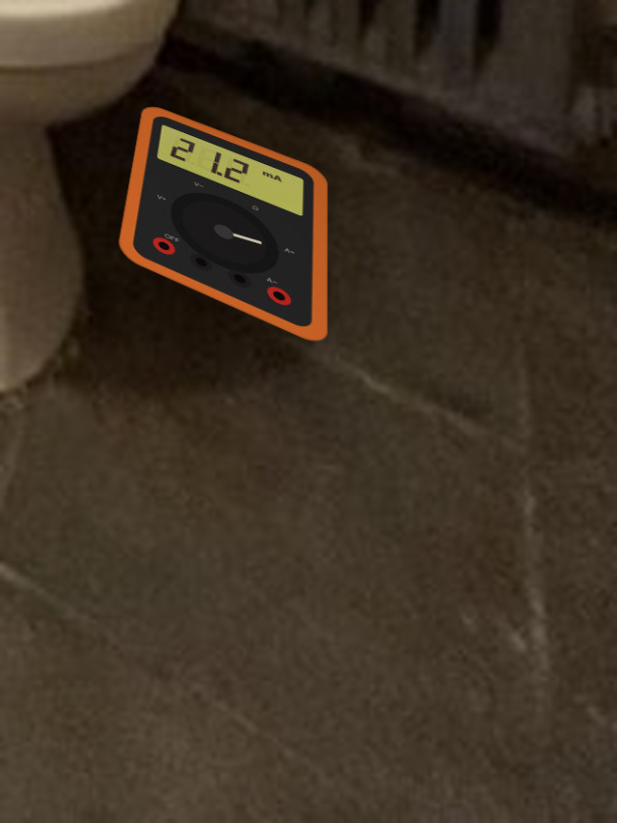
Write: 21.2 mA
